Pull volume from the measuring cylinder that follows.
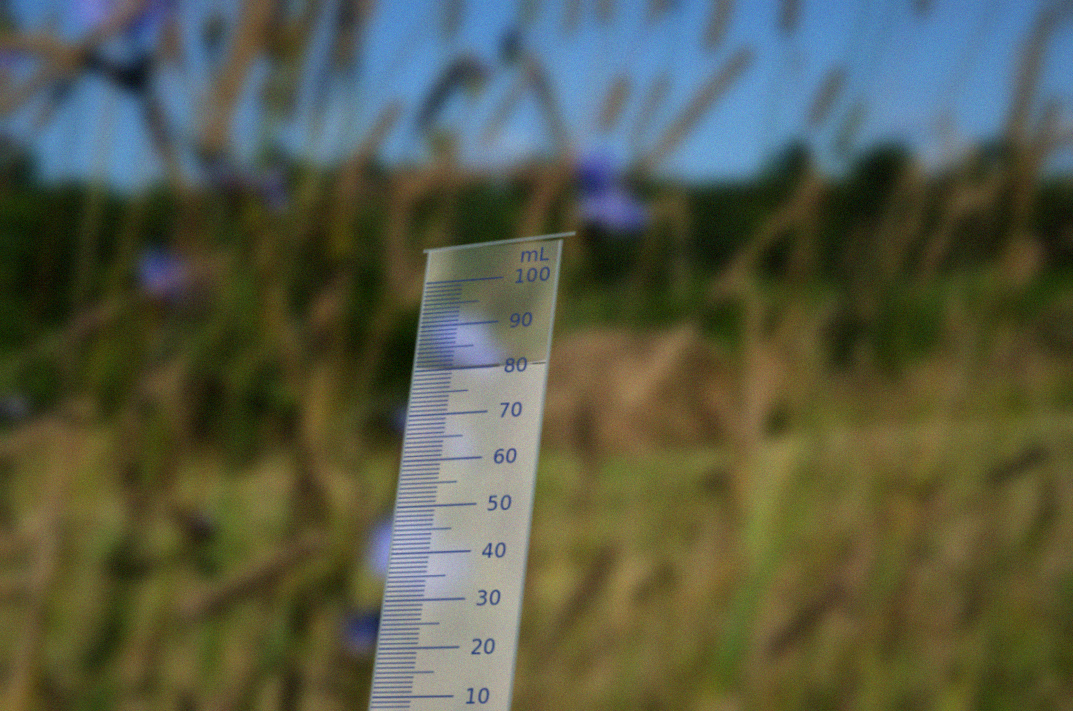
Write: 80 mL
